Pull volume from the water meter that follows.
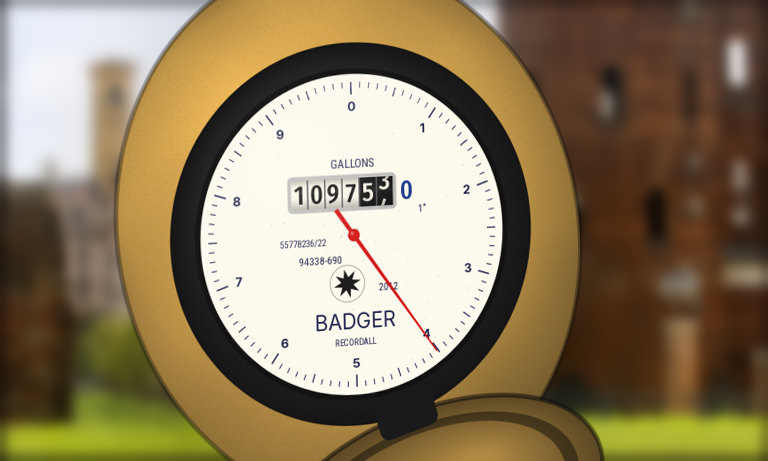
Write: 1097534.0 gal
